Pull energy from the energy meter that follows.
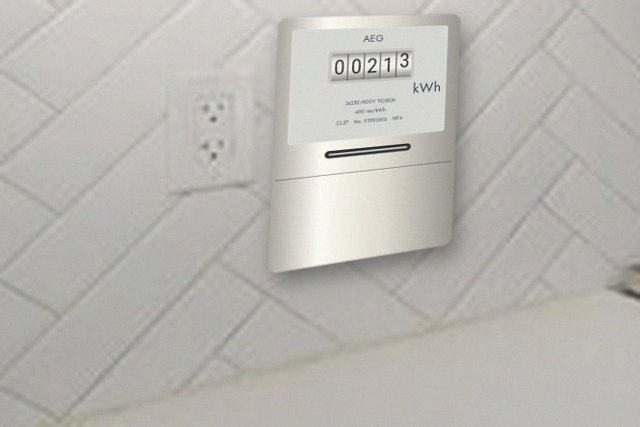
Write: 213 kWh
